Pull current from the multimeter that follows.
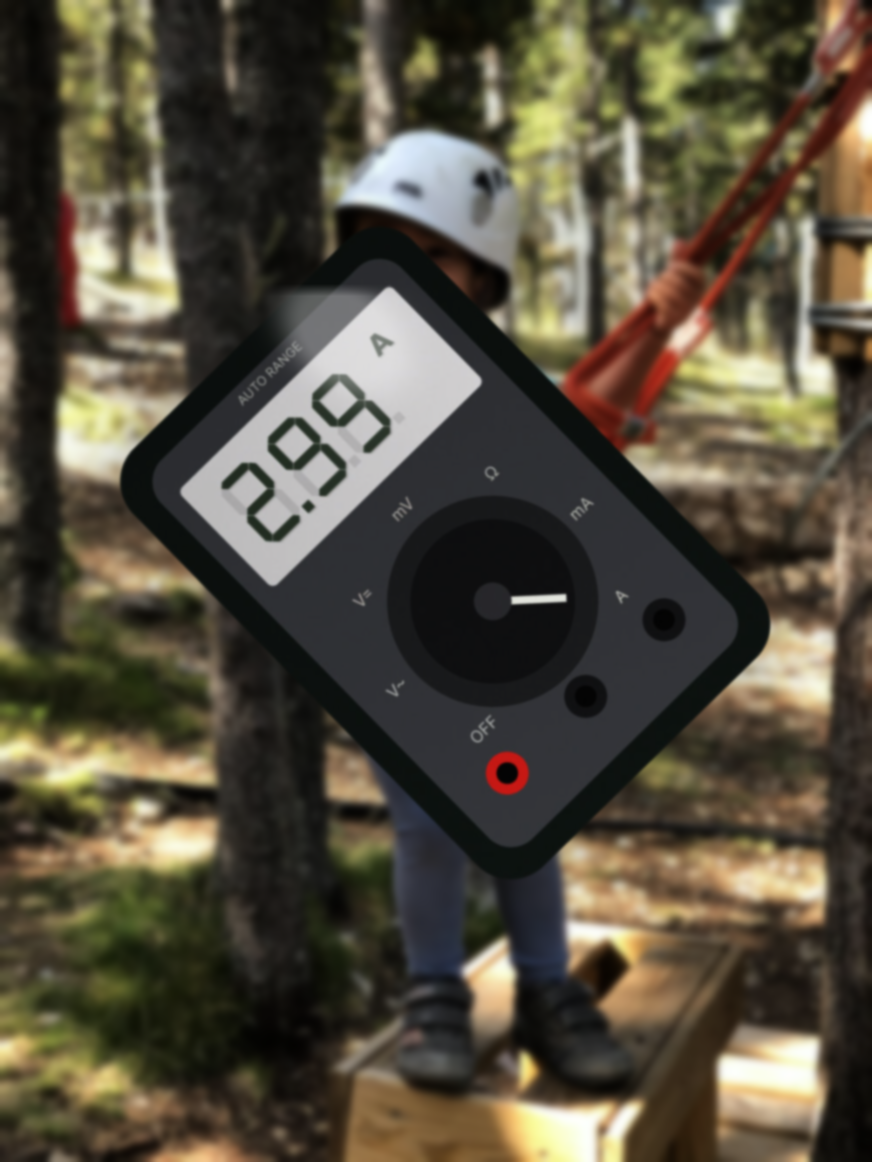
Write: 2.99 A
